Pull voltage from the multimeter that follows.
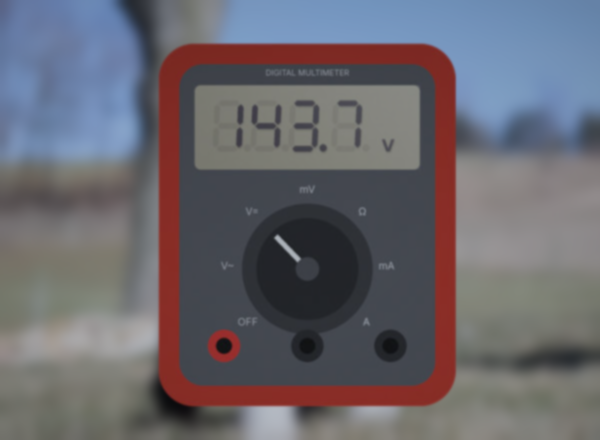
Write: 143.7 V
